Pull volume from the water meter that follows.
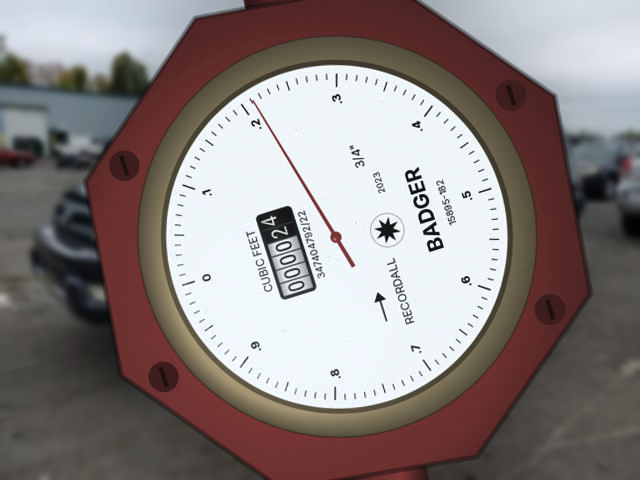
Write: 24.21 ft³
